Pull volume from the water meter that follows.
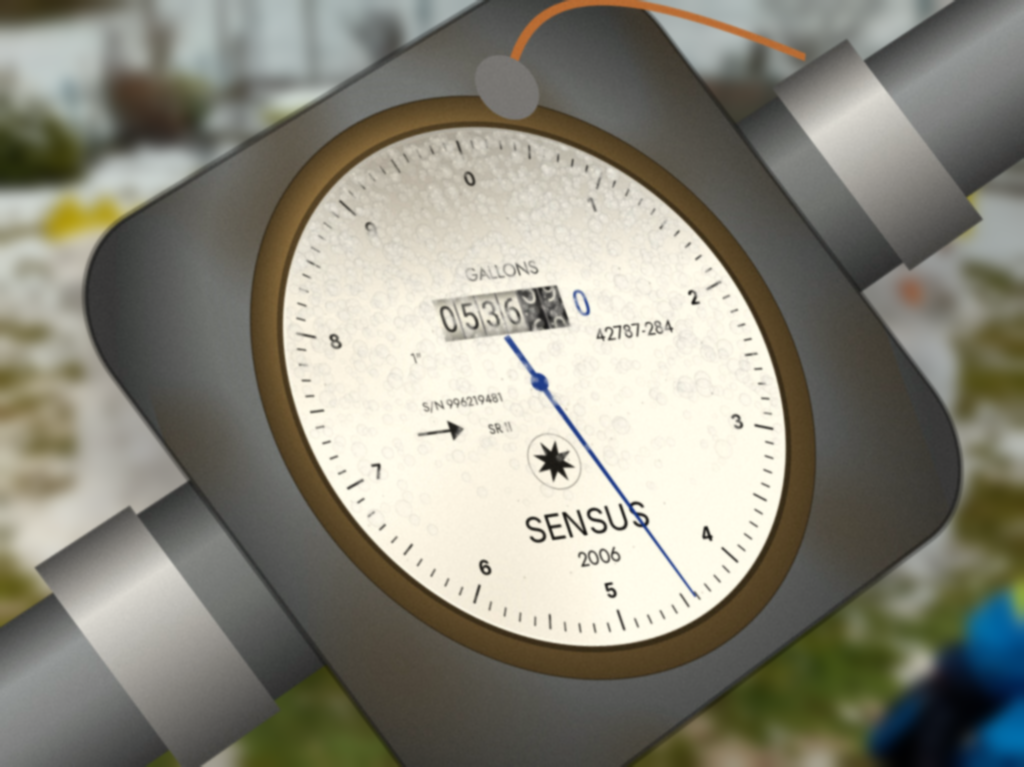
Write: 536594.4 gal
